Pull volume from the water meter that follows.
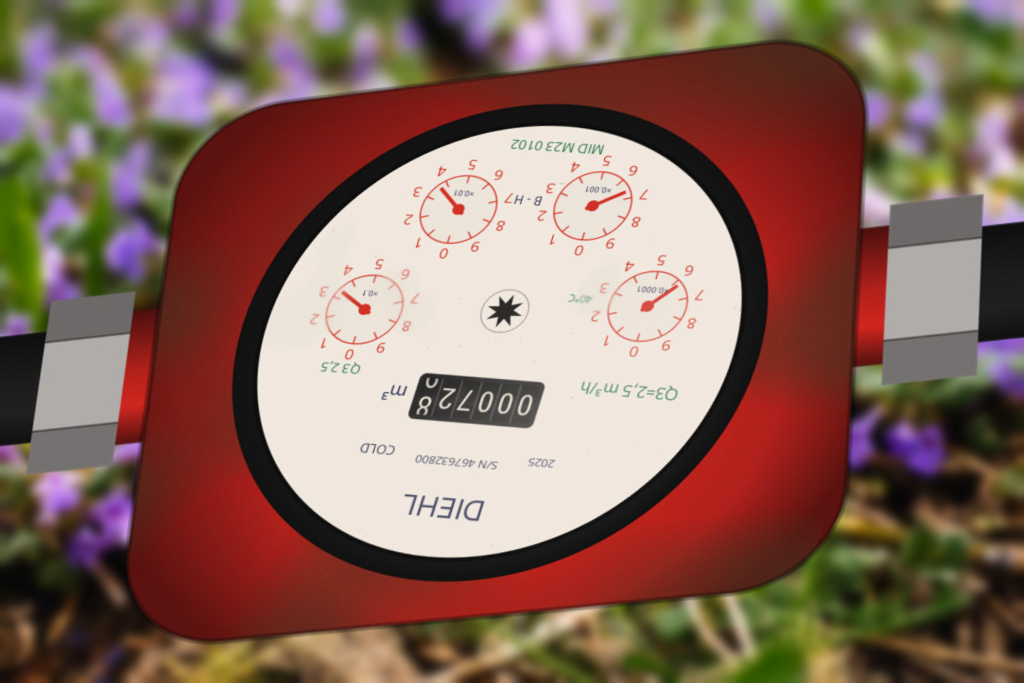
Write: 728.3366 m³
